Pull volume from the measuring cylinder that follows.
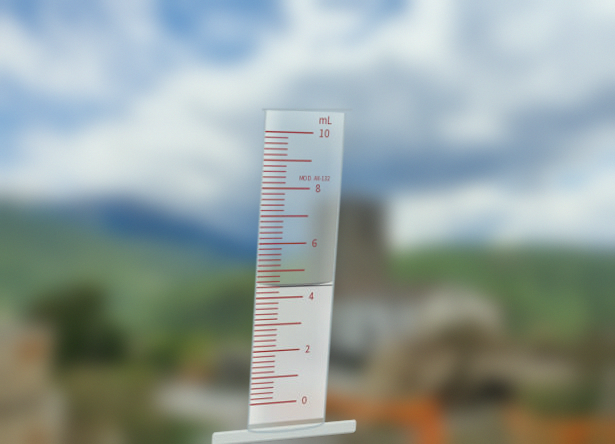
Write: 4.4 mL
